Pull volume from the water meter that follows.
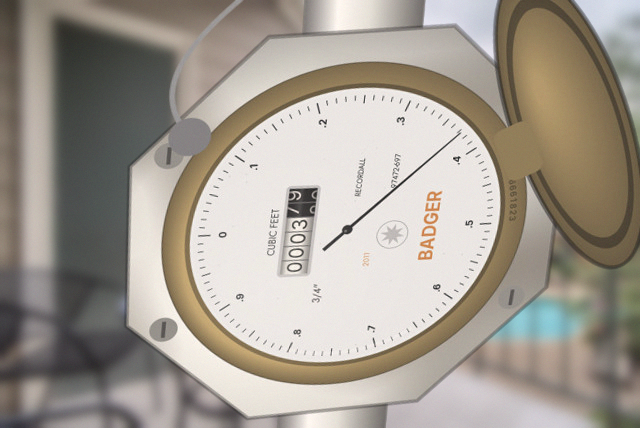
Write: 379.37 ft³
